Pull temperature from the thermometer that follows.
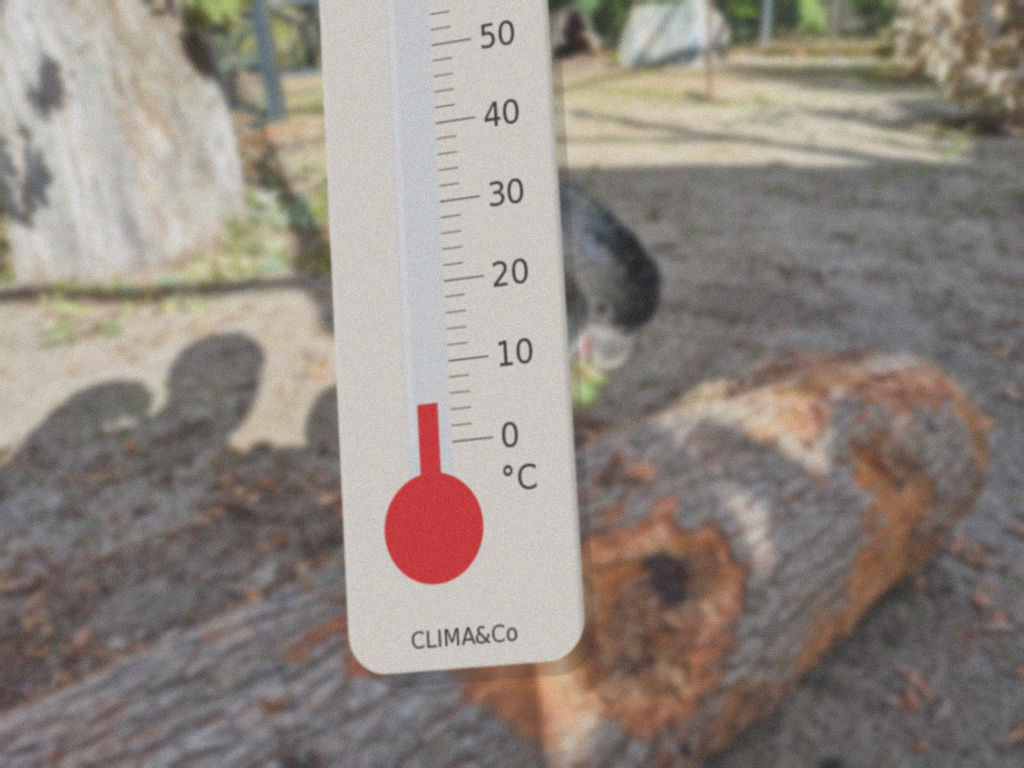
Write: 5 °C
